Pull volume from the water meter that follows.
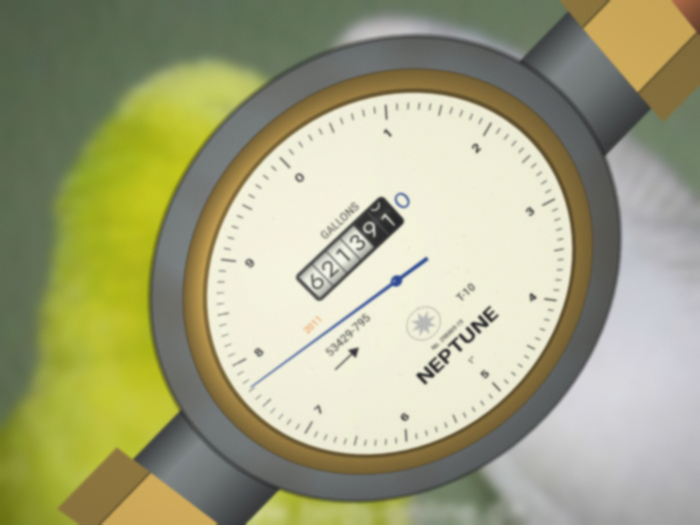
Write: 6213907.7 gal
